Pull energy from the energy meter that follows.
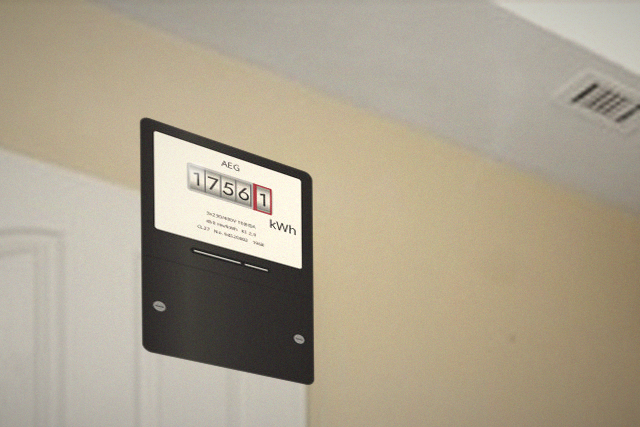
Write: 1756.1 kWh
